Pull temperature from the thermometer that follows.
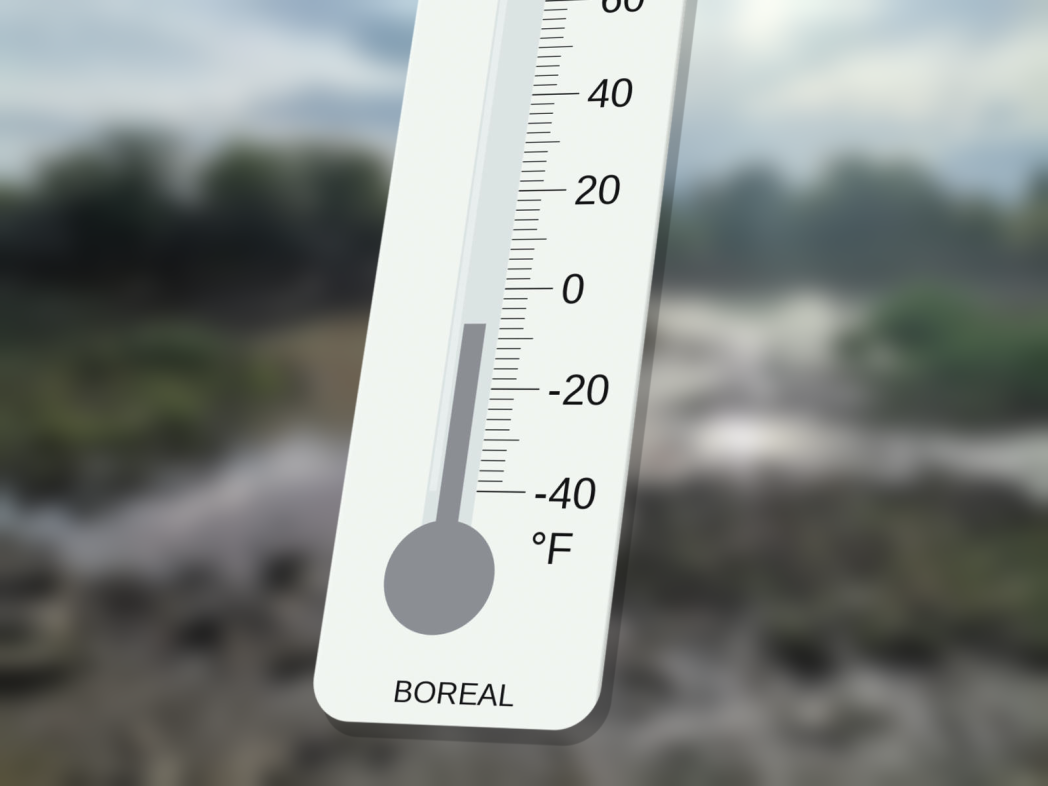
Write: -7 °F
